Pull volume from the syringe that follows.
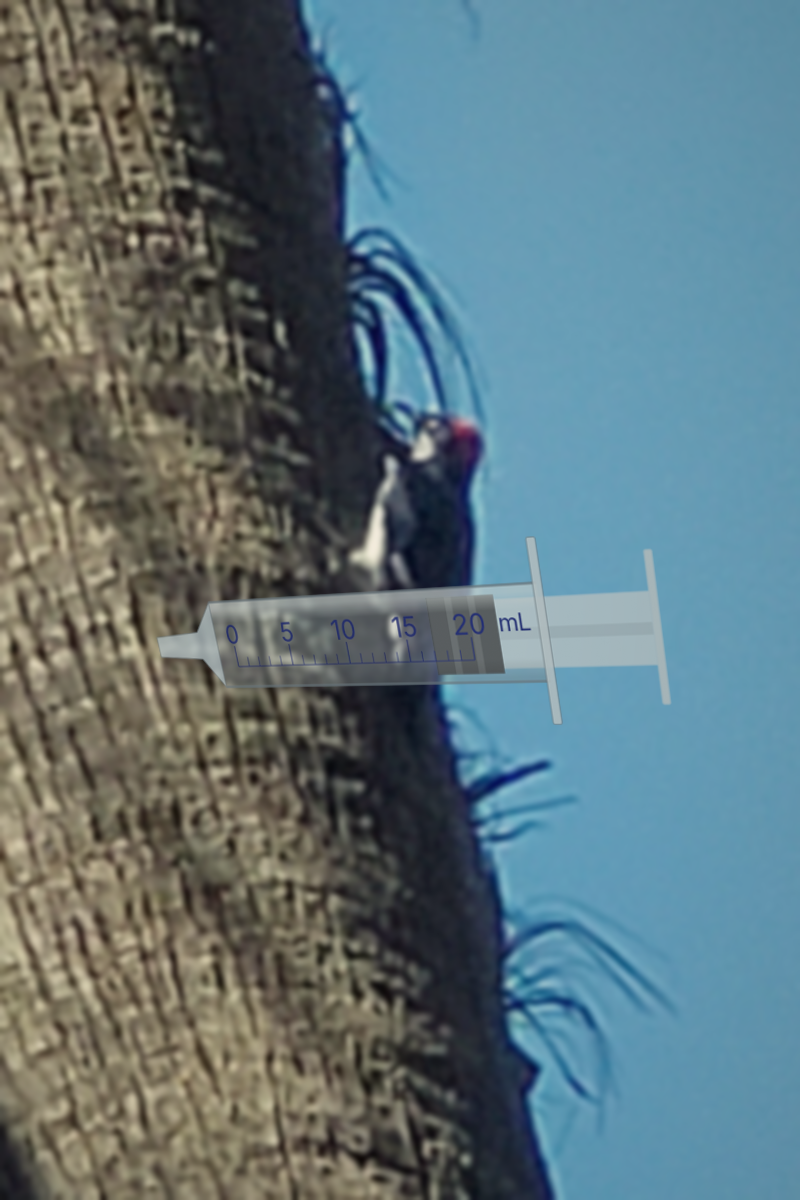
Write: 17 mL
